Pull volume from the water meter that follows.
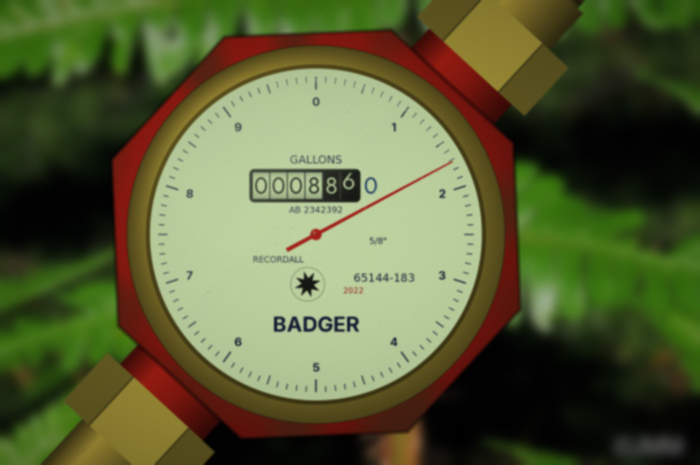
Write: 8861.7 gal
